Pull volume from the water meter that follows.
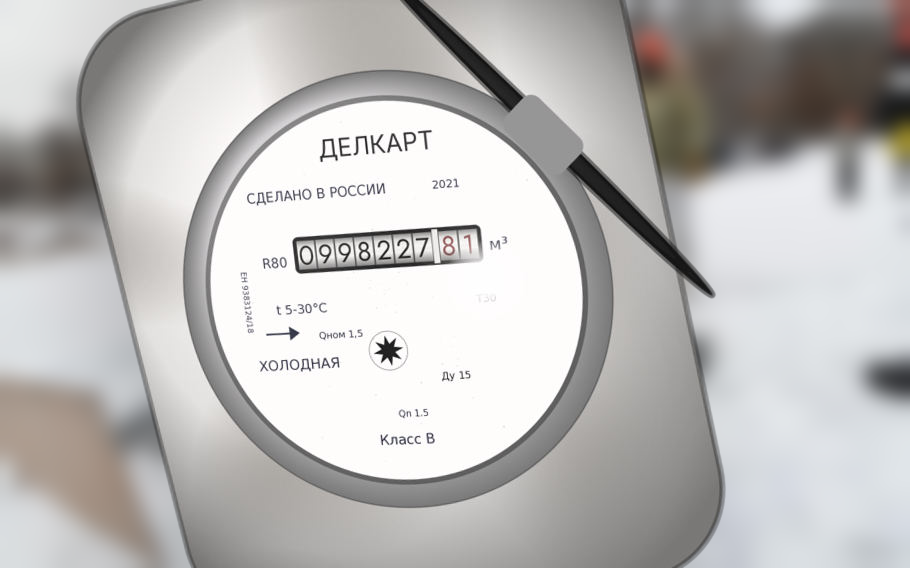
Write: 998227.81 m³
